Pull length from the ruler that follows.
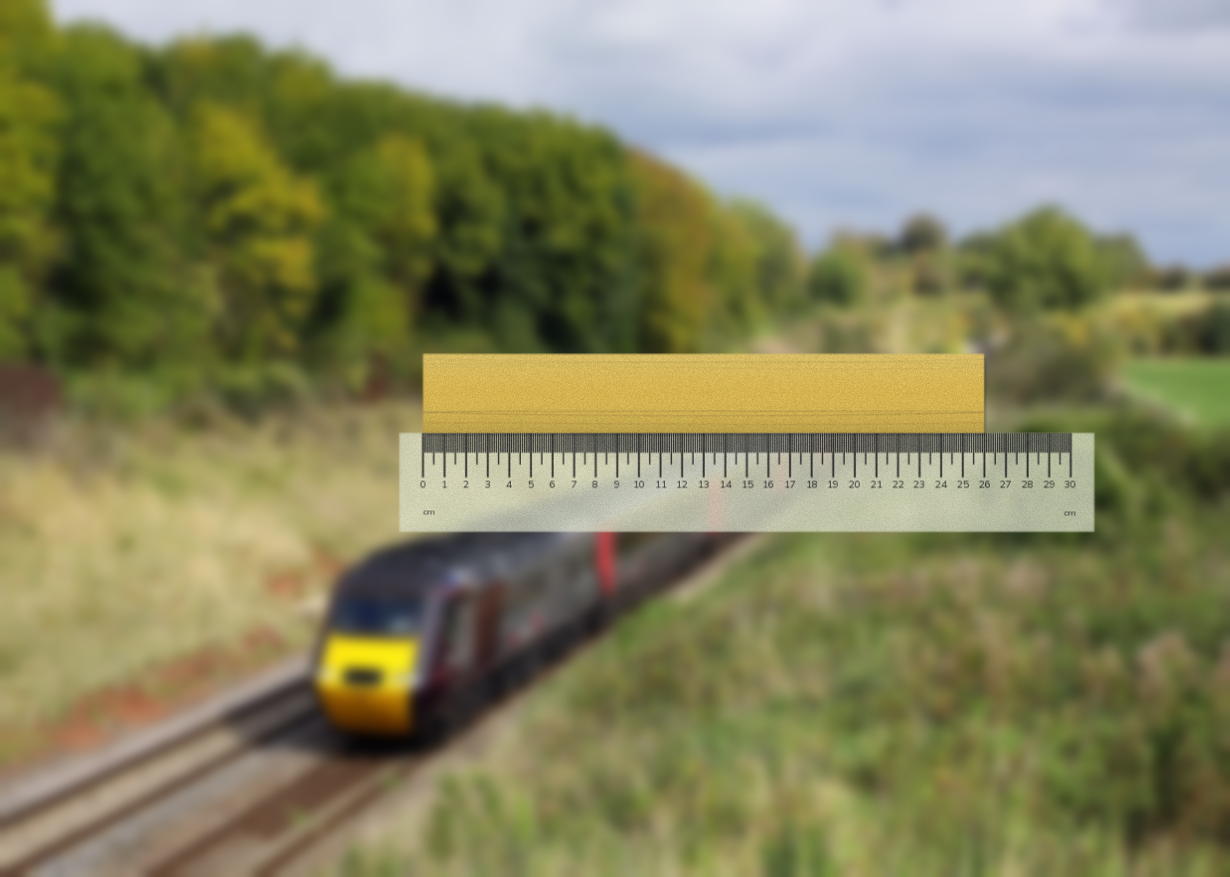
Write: 26 cm
